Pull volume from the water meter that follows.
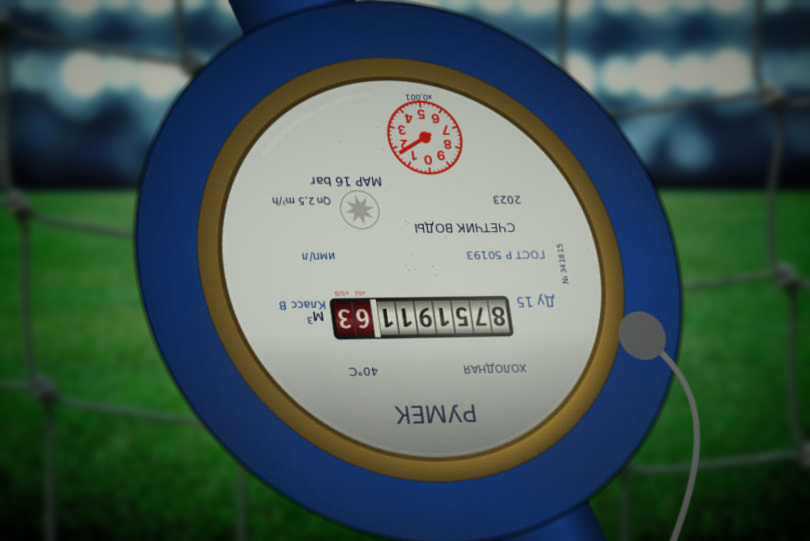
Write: 8751911.631 m³
